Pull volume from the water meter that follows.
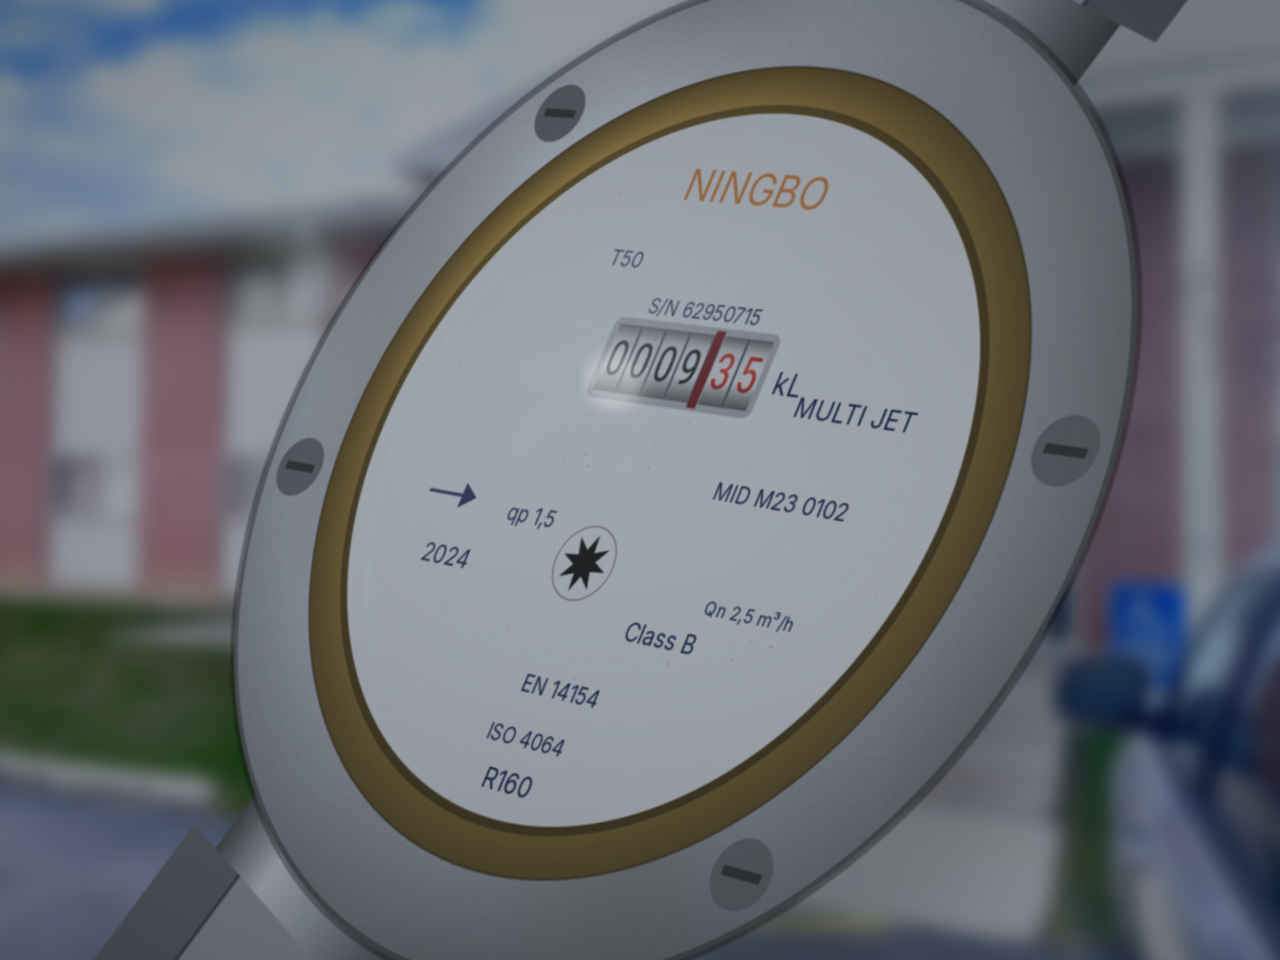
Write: 9.35 kL
